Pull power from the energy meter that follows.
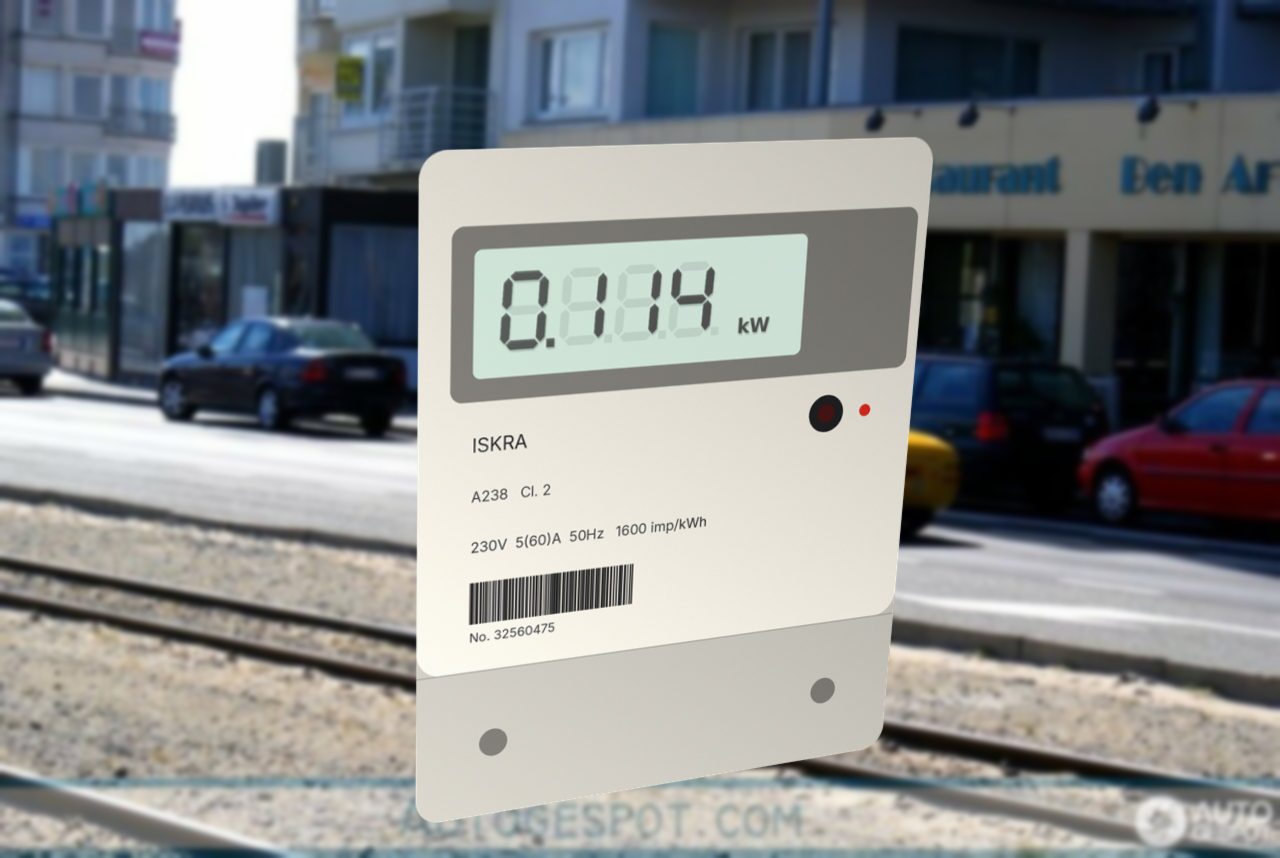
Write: 0.114 kW
